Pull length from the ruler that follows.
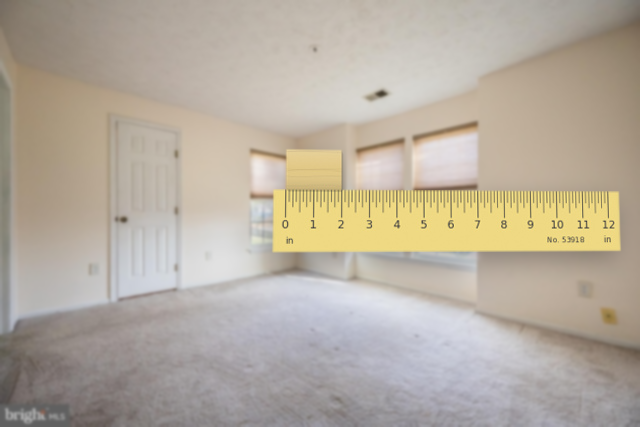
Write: 2 in
